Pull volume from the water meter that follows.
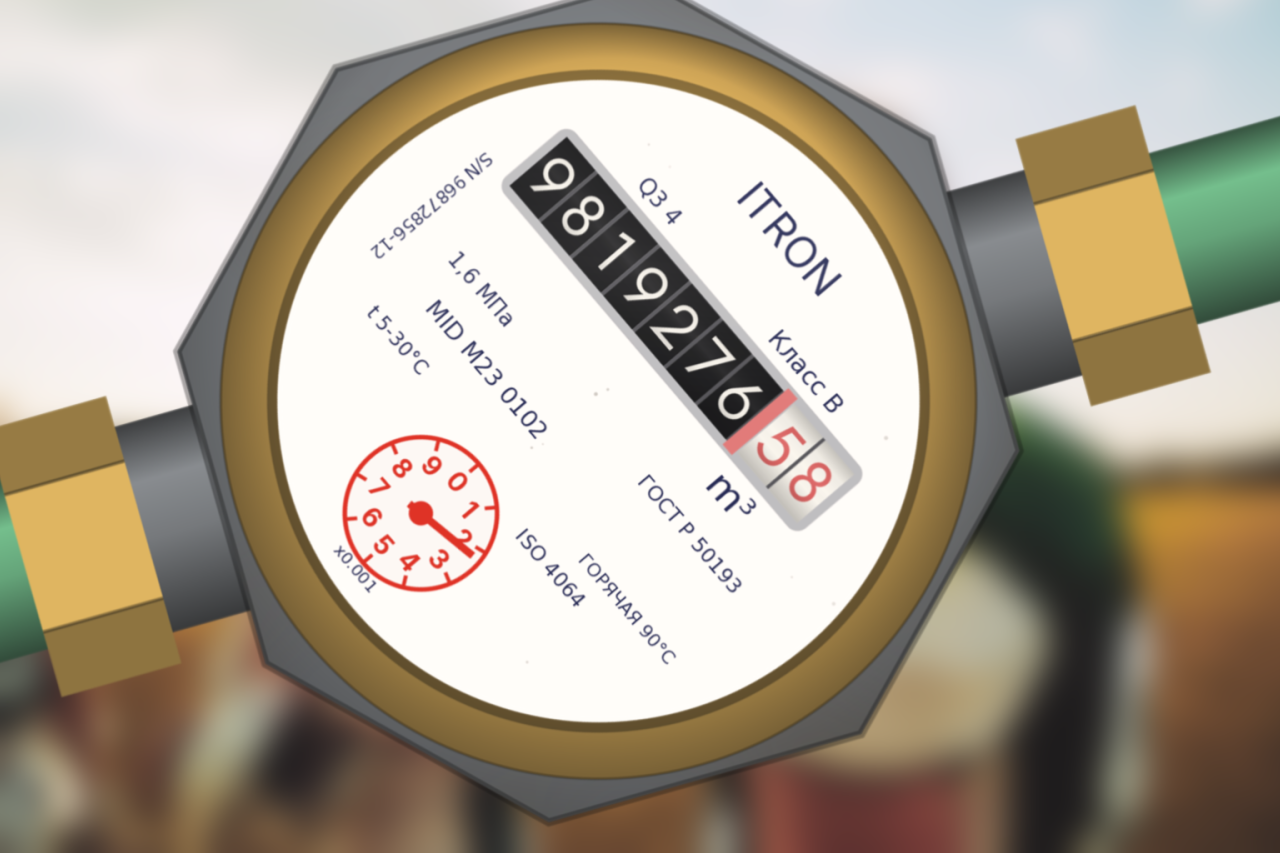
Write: 9819276.582 m³
